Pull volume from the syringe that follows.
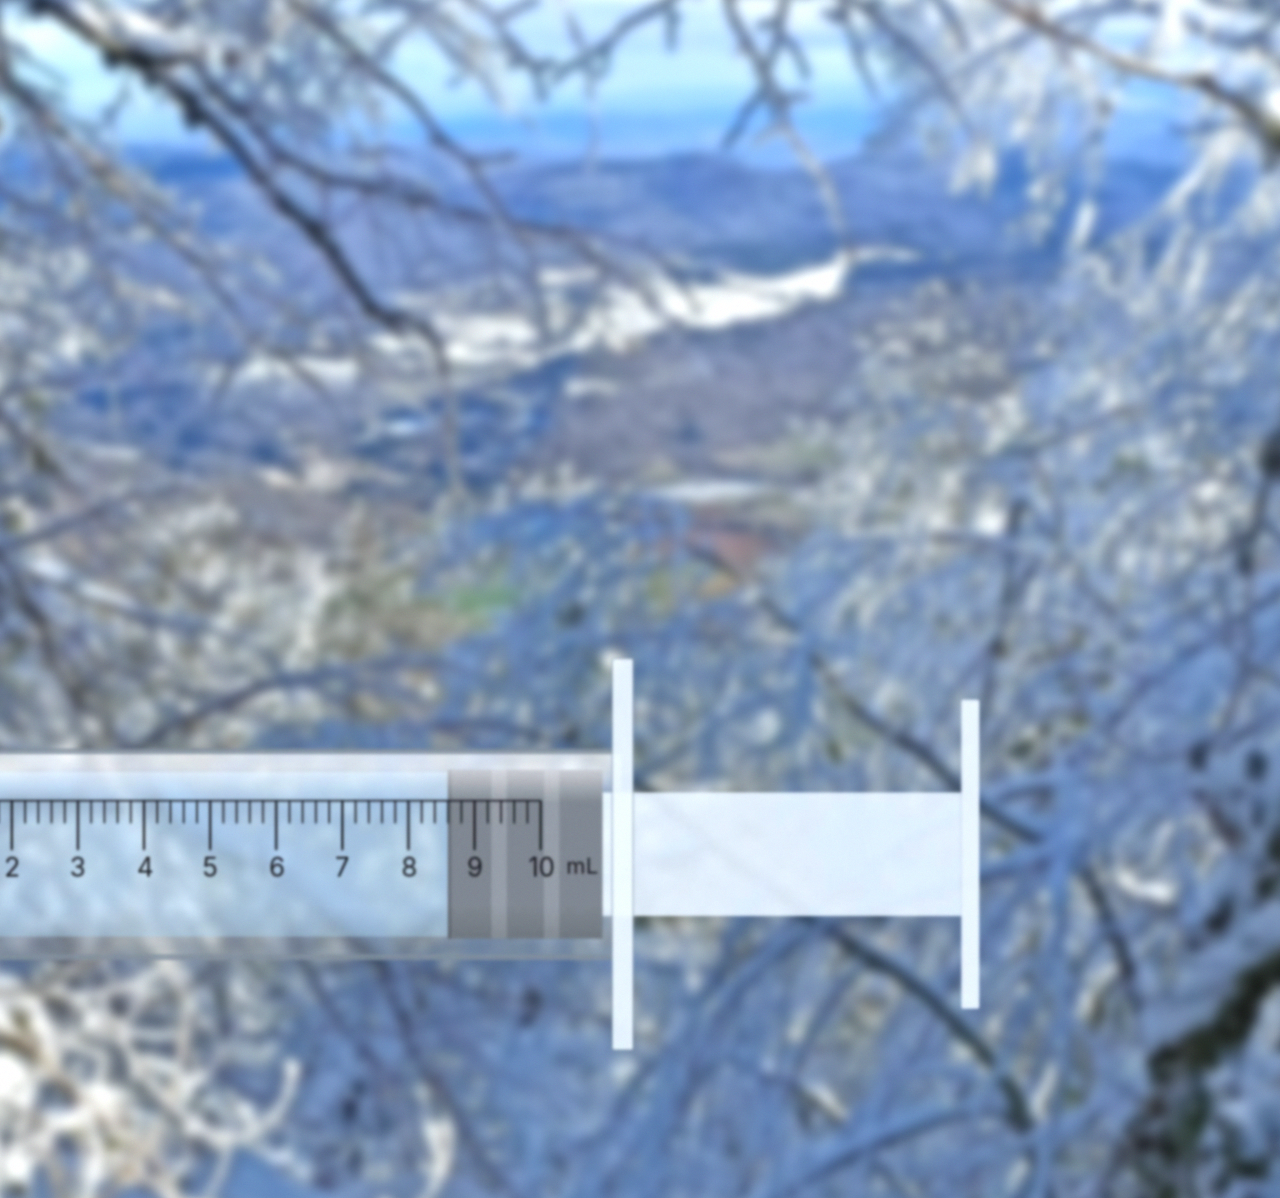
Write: 8.6 mL
